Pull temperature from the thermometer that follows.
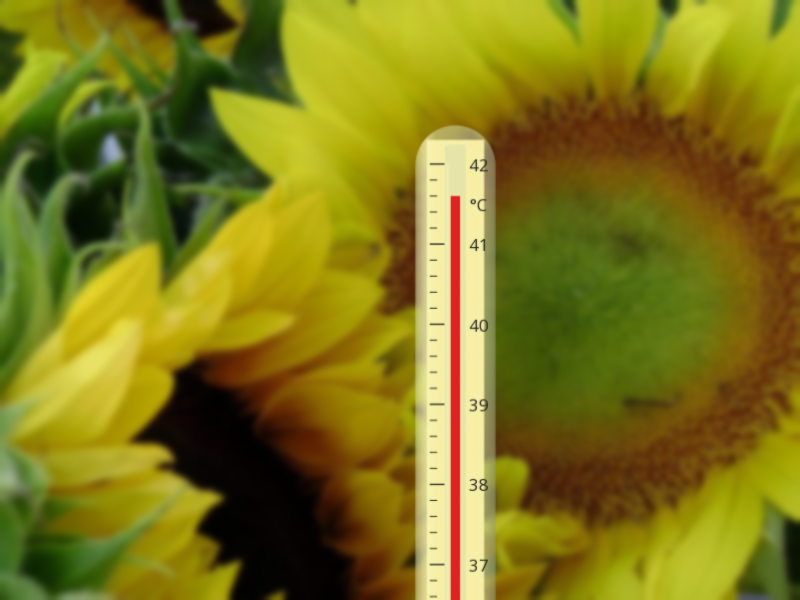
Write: 41.6 °C
